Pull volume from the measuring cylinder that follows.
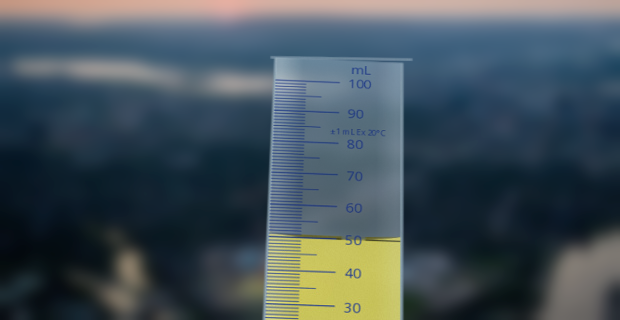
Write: 50 mL
